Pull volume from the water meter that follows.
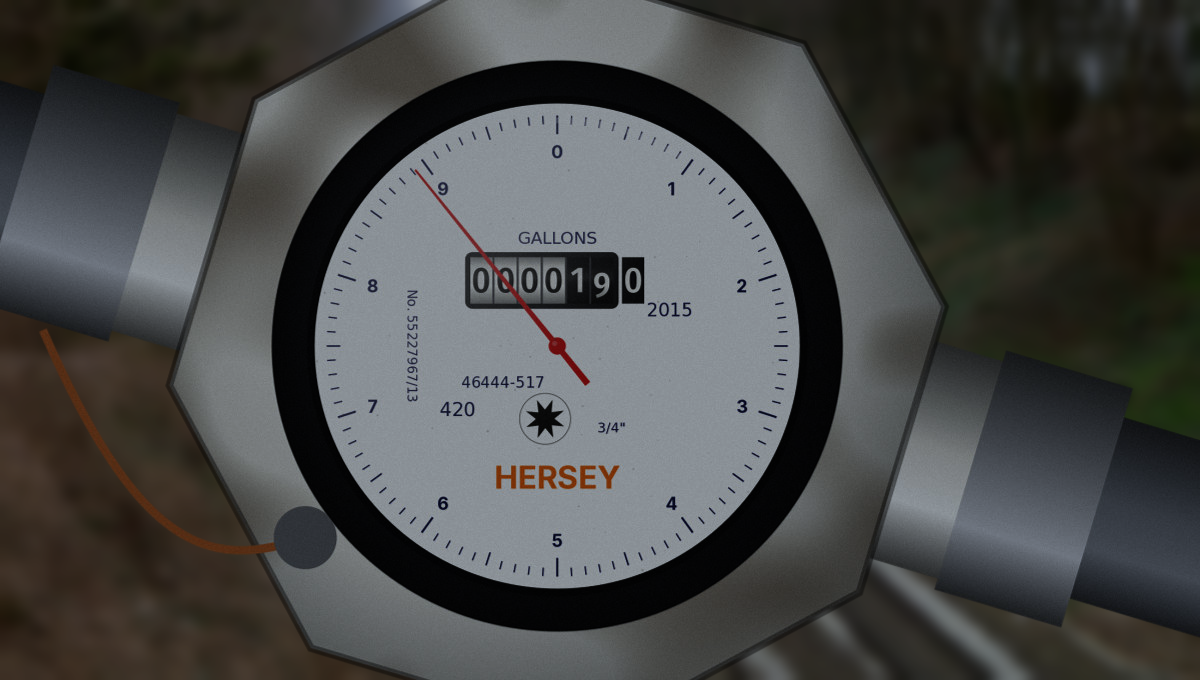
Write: 188.9 gal
